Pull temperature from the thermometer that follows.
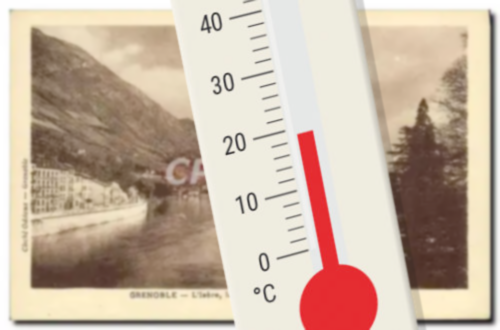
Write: 19 °C
